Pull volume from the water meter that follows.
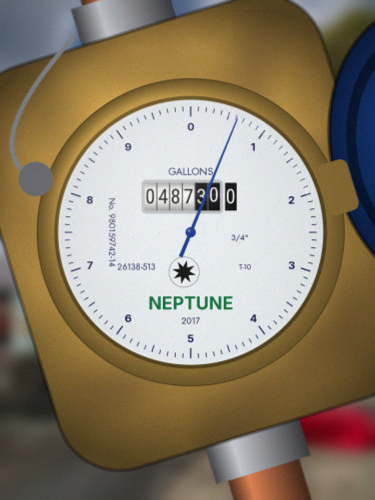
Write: 487300.6 gal
